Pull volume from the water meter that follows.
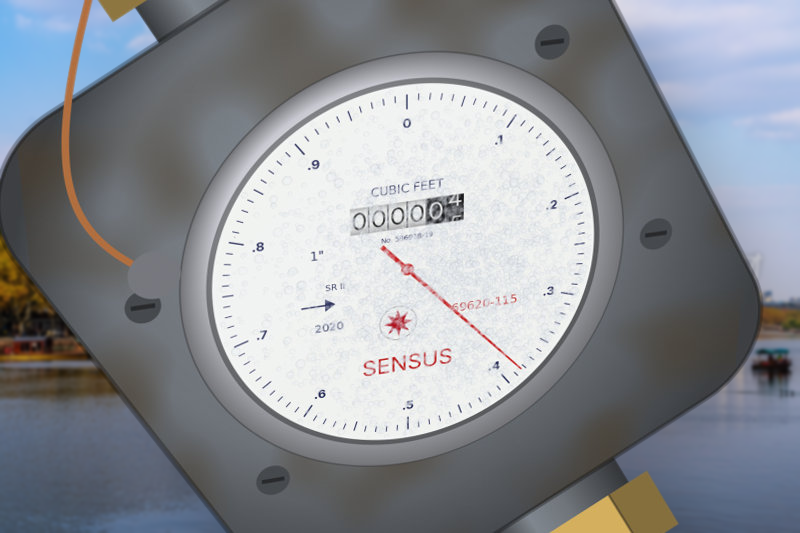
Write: 4.38 ft³
